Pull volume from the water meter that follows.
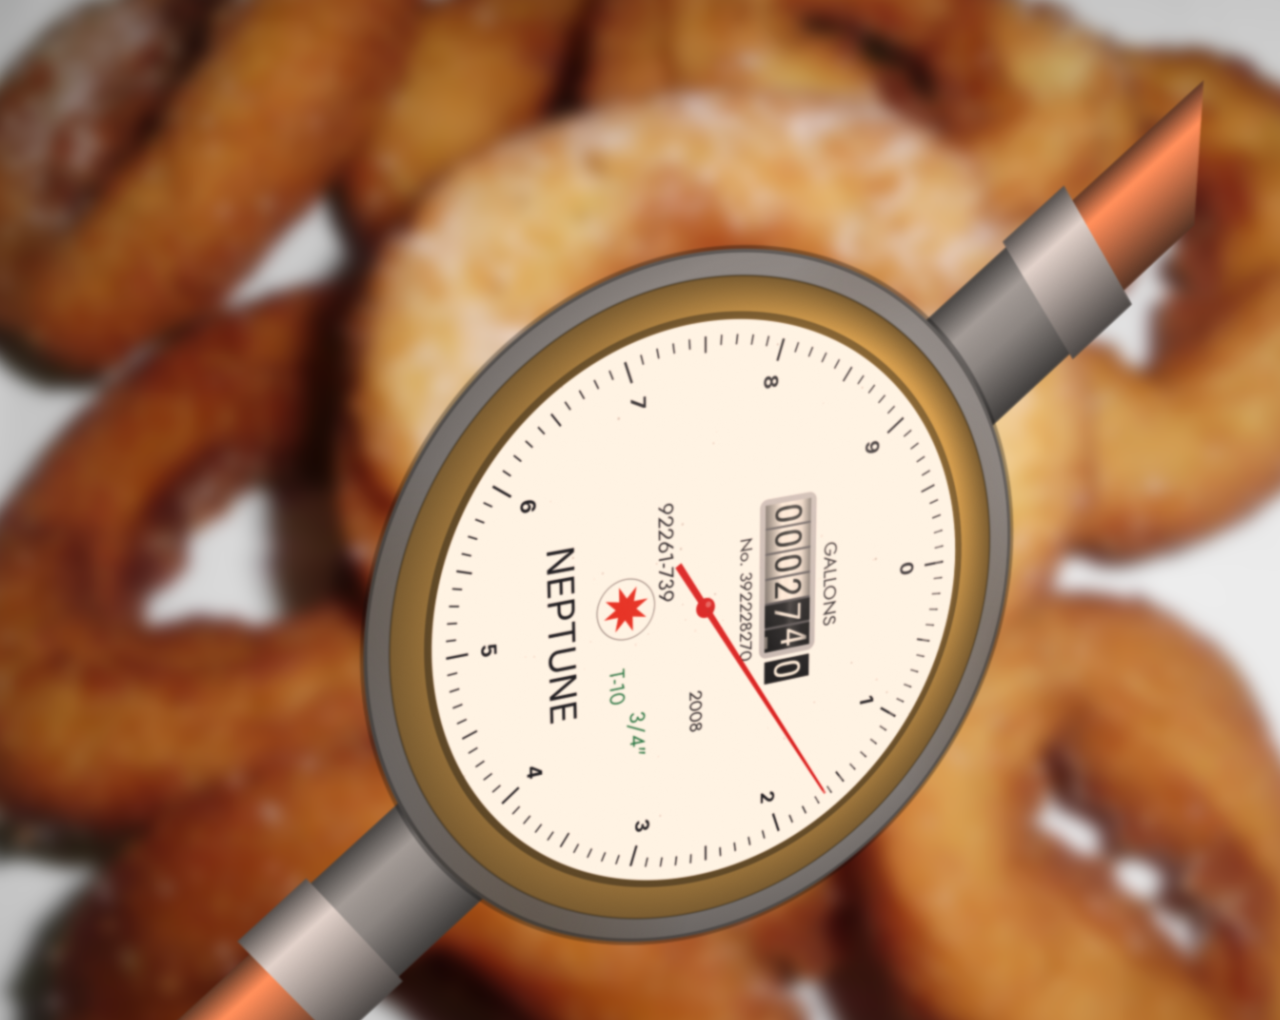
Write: 2741.6 gal
